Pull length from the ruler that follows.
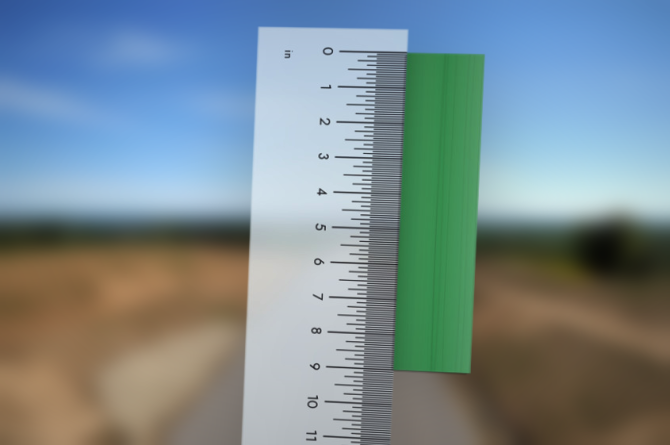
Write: 9 in
